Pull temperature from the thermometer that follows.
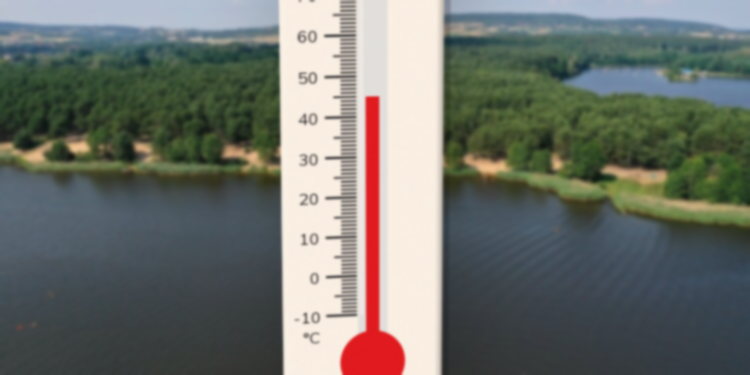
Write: 45 °C
